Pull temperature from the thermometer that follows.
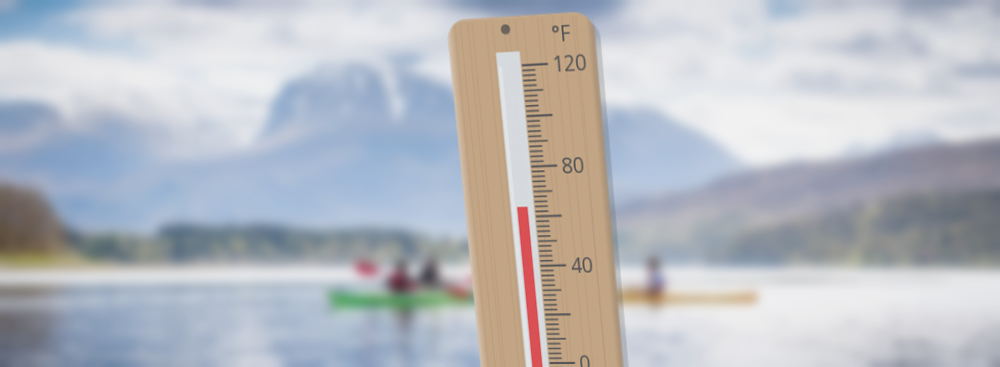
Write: 64 °F
